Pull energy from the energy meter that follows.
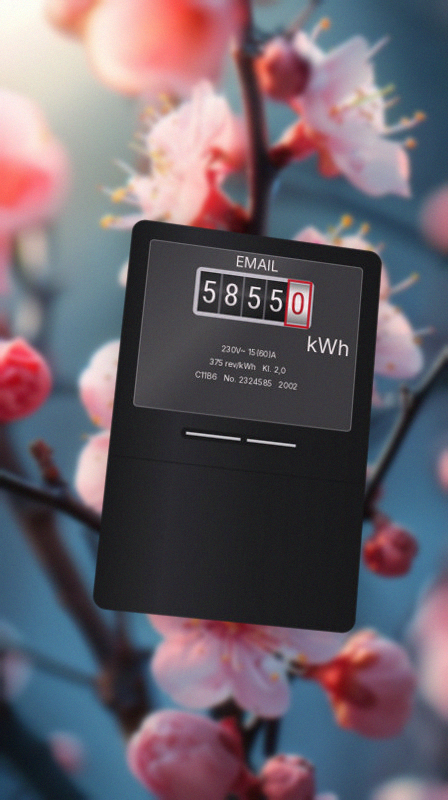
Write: 5855.0 kWh
